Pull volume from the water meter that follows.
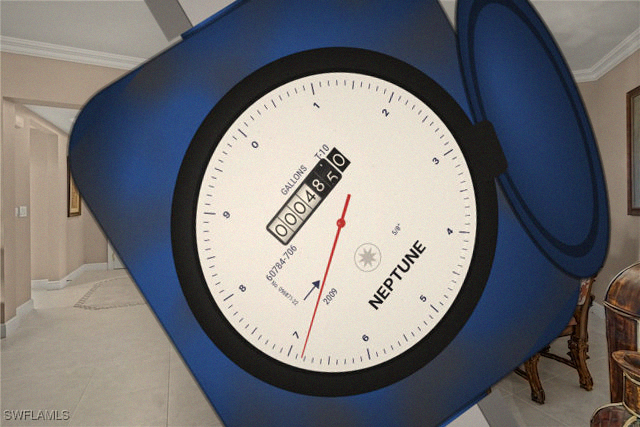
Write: 4846.8 gal
